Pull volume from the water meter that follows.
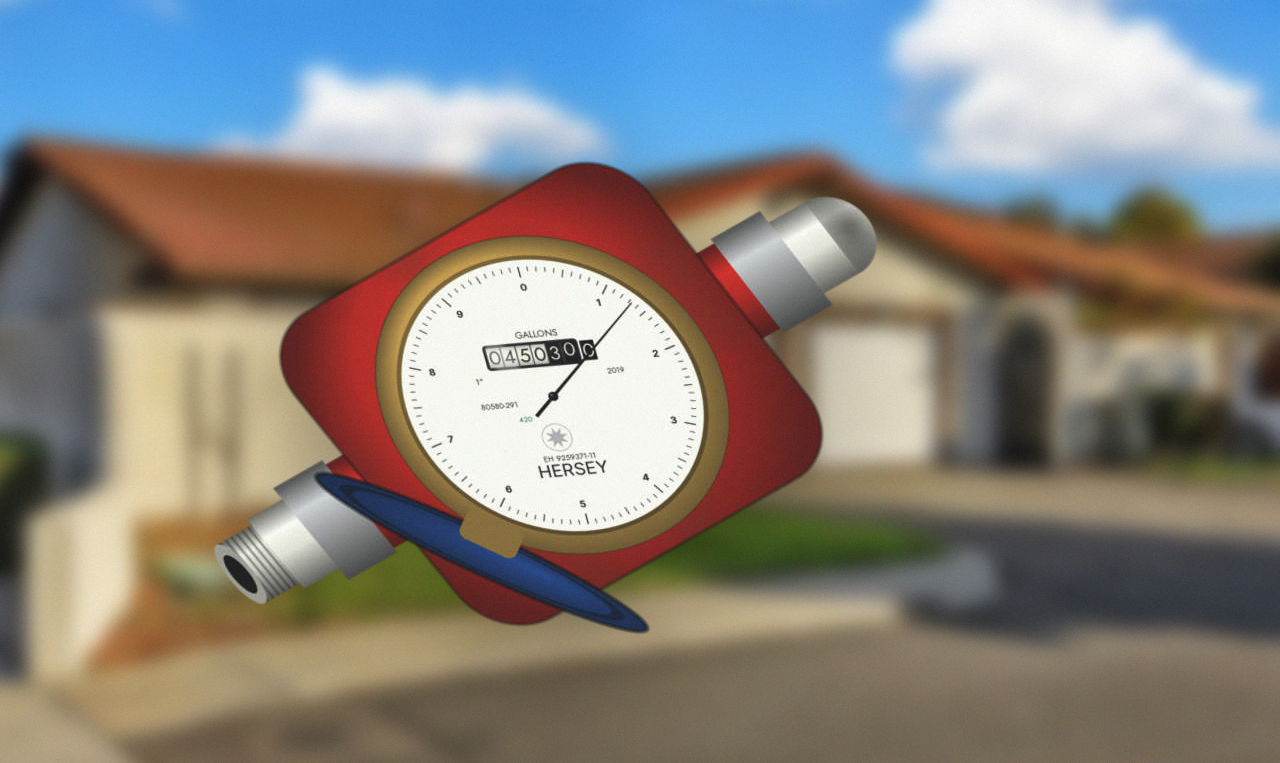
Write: 450301.3 gal
